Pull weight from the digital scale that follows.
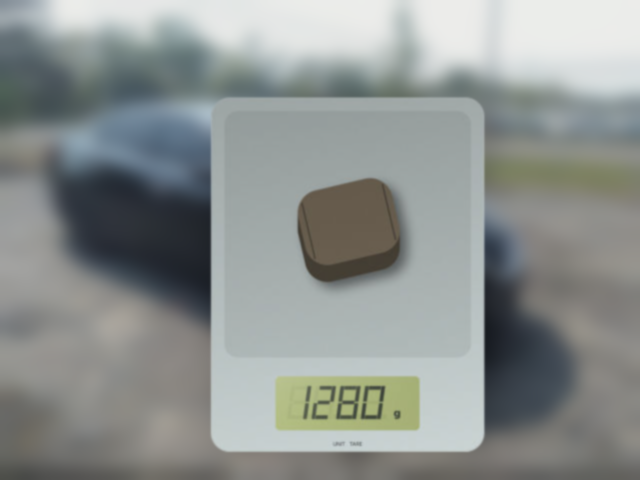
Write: 1280 g
